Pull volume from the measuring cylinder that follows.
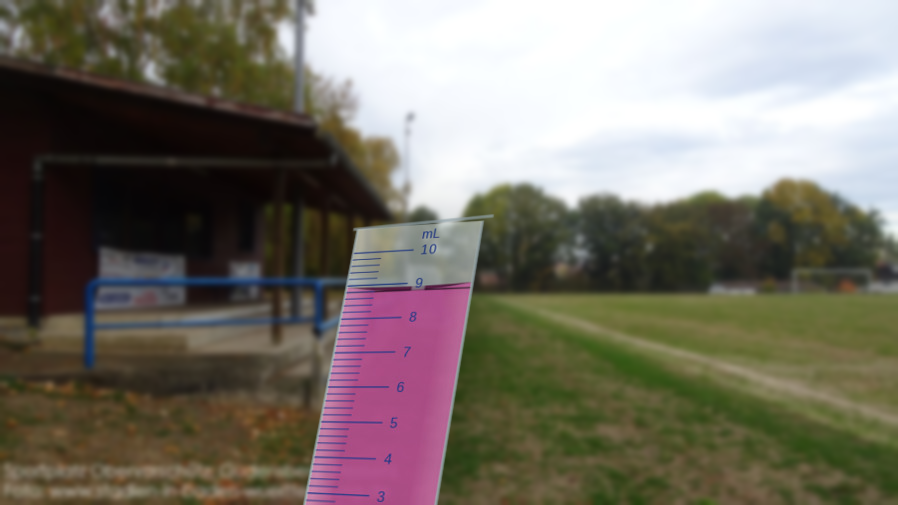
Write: 8.8 mL
